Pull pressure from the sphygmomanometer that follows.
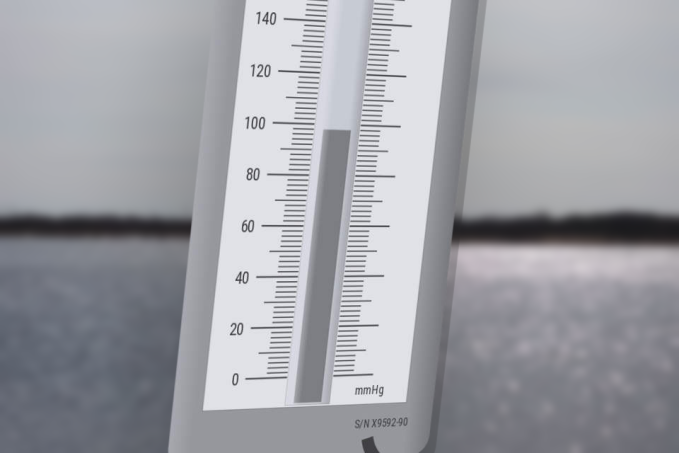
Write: 98 mmHg
